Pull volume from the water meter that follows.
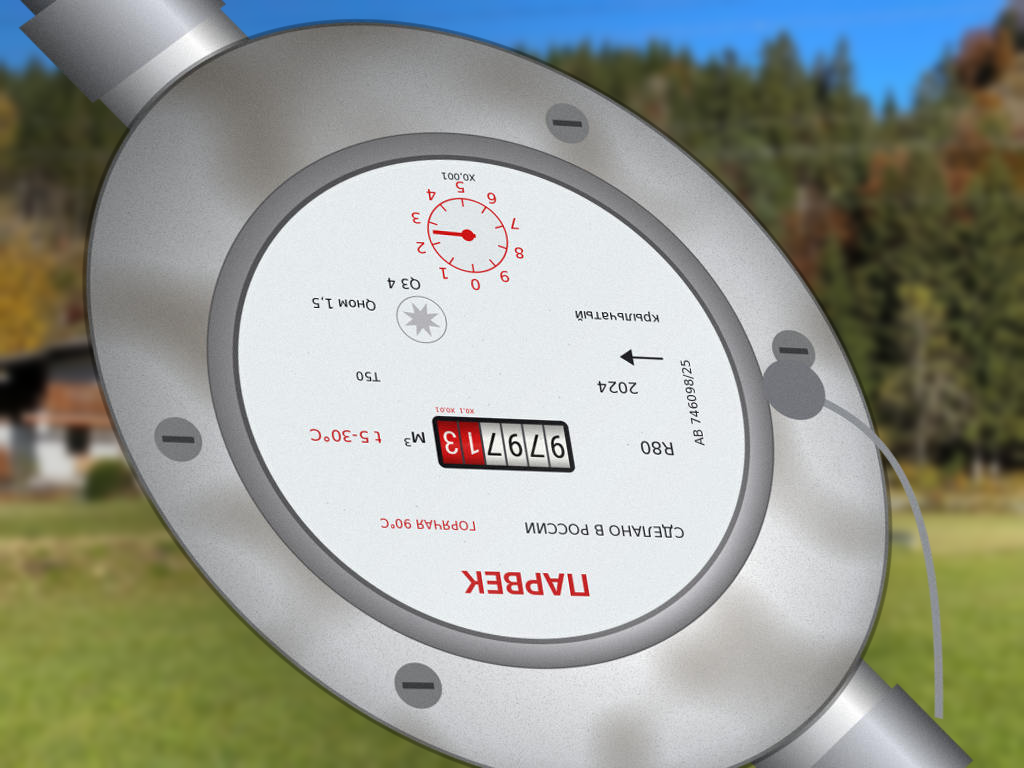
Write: 9797.132 m³
